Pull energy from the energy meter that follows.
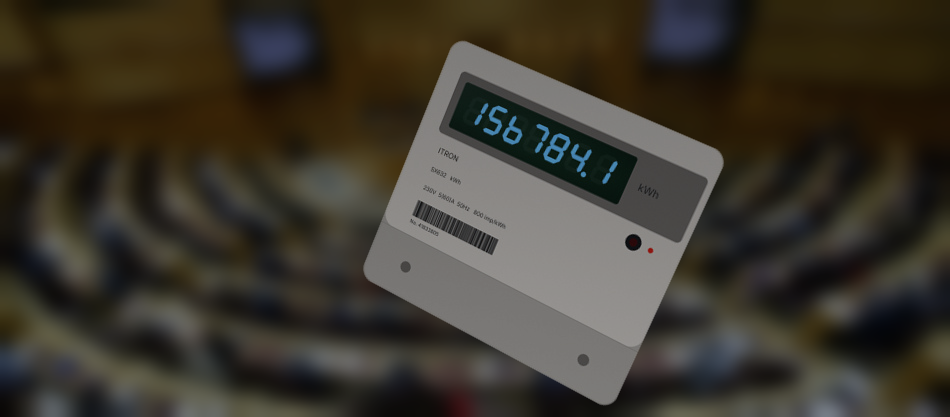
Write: 156784.1 kWh
